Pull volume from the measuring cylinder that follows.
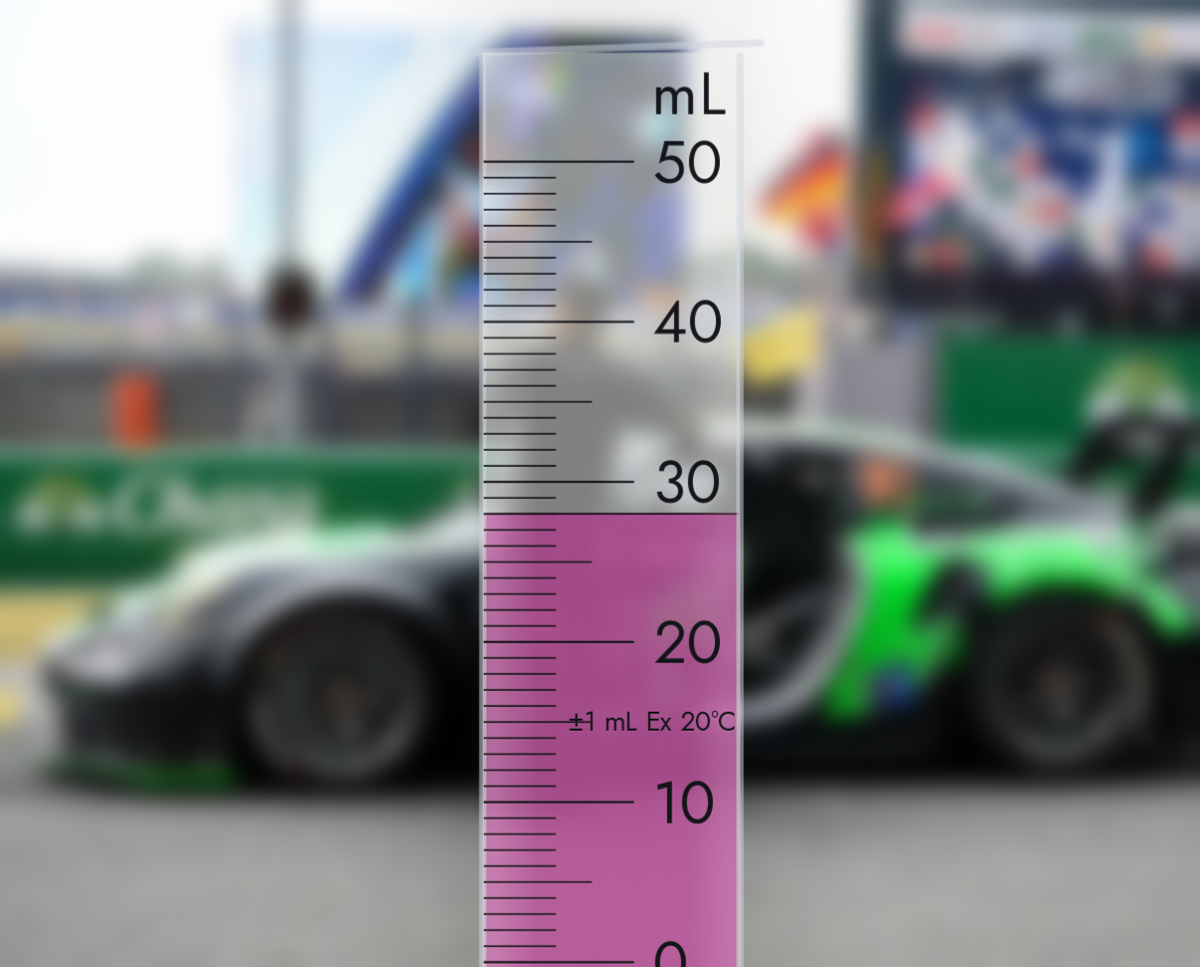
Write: 28 mL
